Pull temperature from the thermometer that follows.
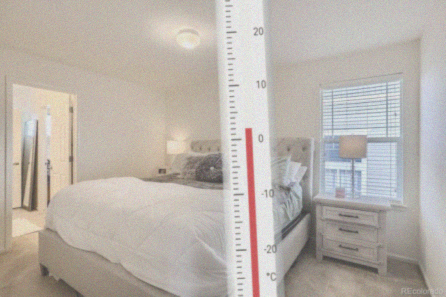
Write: 2 °C
